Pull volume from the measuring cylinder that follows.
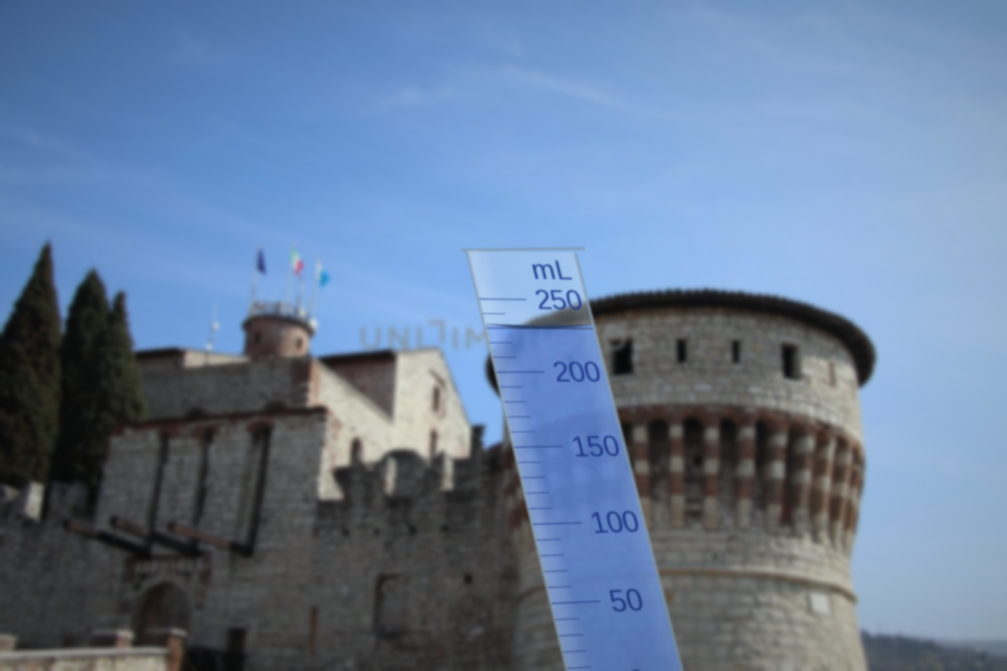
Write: 230 mL
